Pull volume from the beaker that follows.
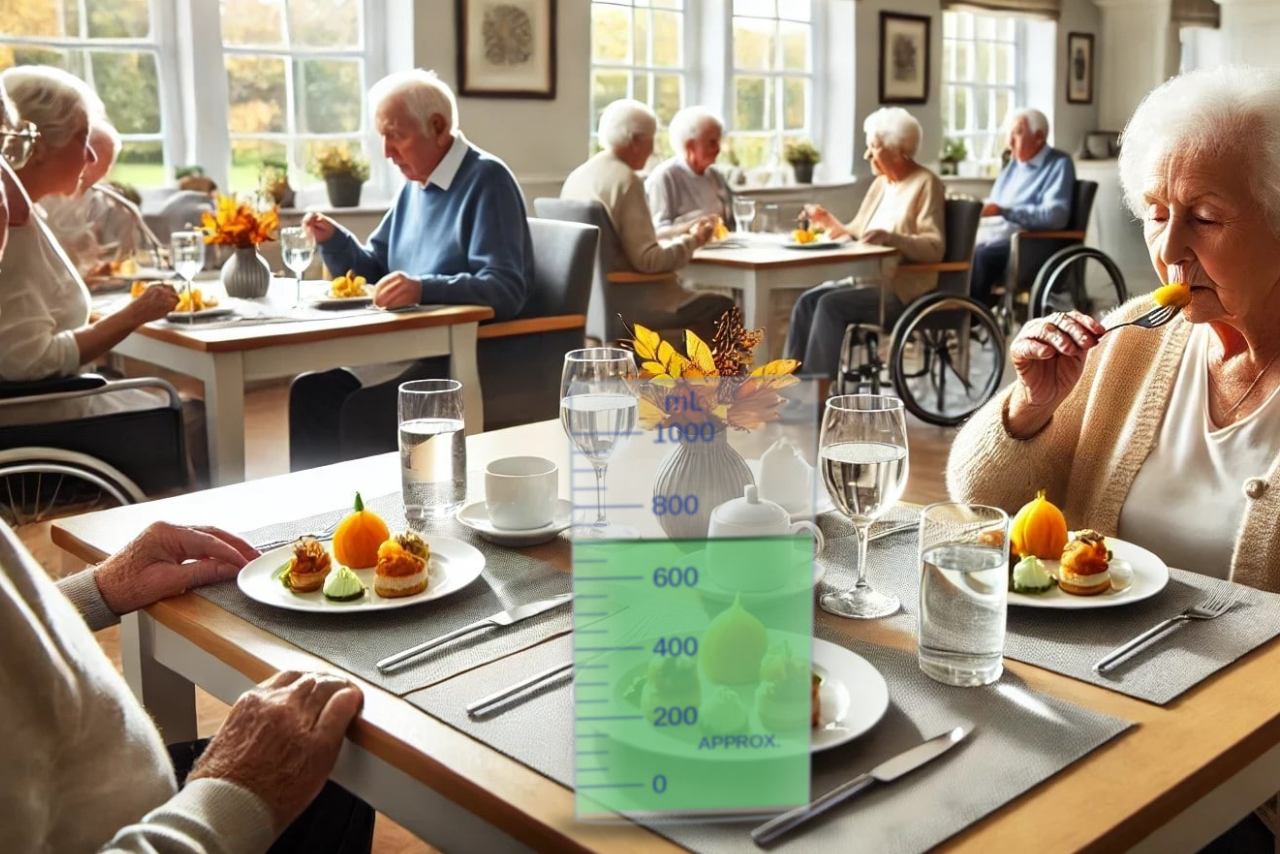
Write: 700 mL
